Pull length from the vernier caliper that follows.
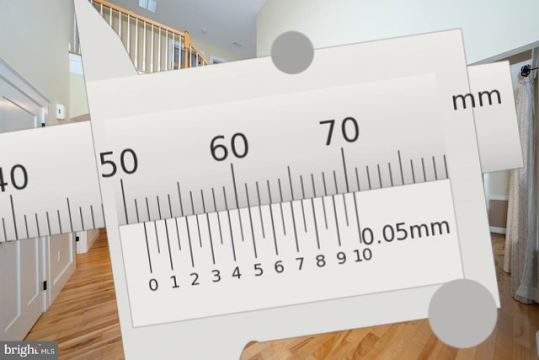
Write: 51.5 mm
